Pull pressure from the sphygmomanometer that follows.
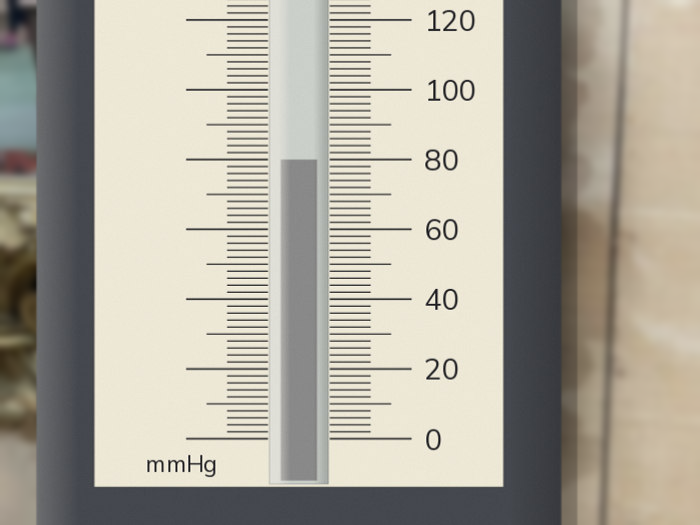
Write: 80 mmHg
